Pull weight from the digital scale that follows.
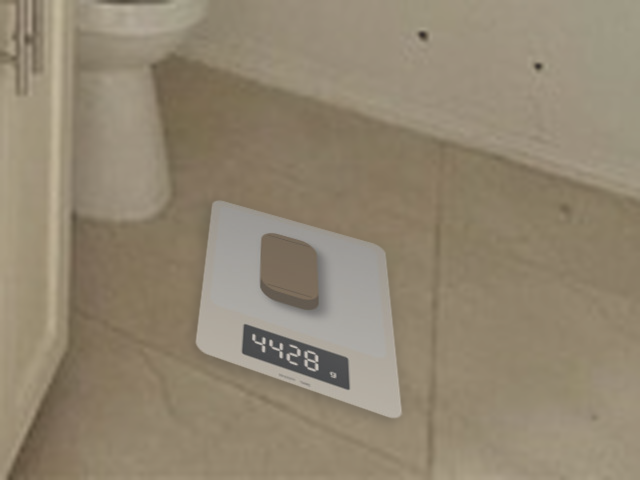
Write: 4428 g
